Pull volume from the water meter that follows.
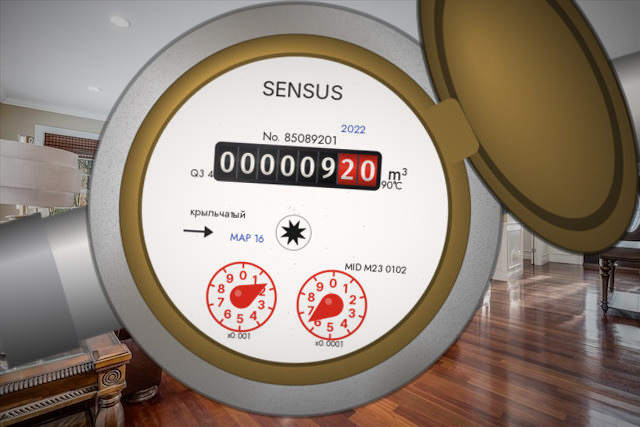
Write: 9.2016 m³
